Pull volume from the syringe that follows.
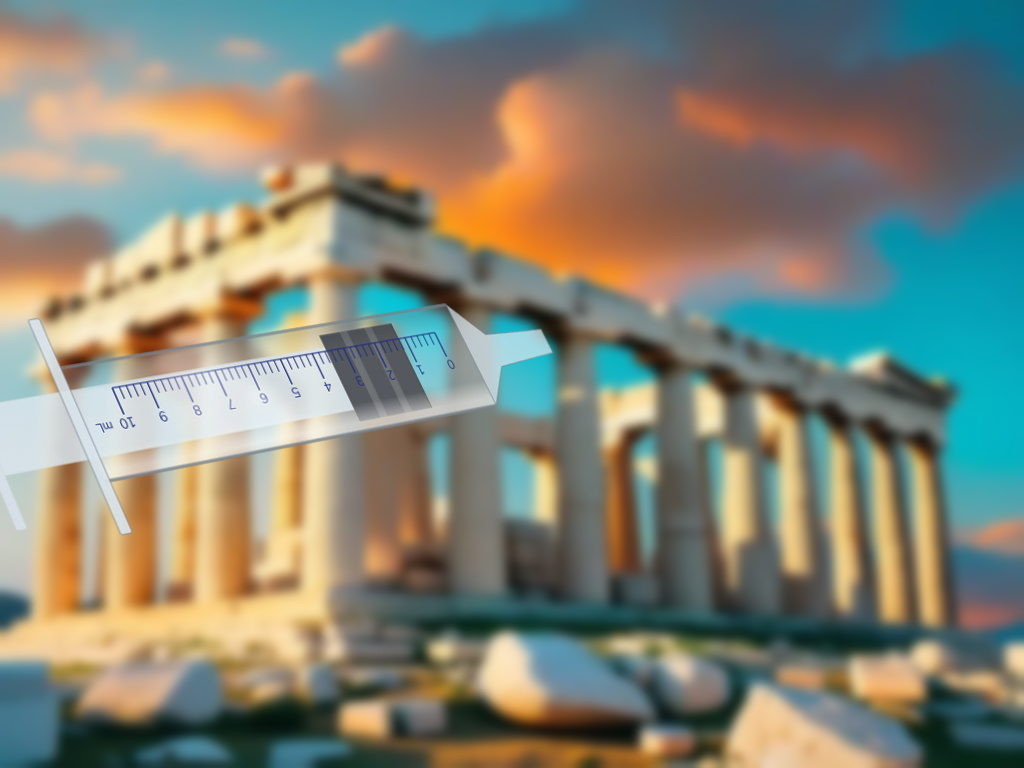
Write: 1.2 mL
